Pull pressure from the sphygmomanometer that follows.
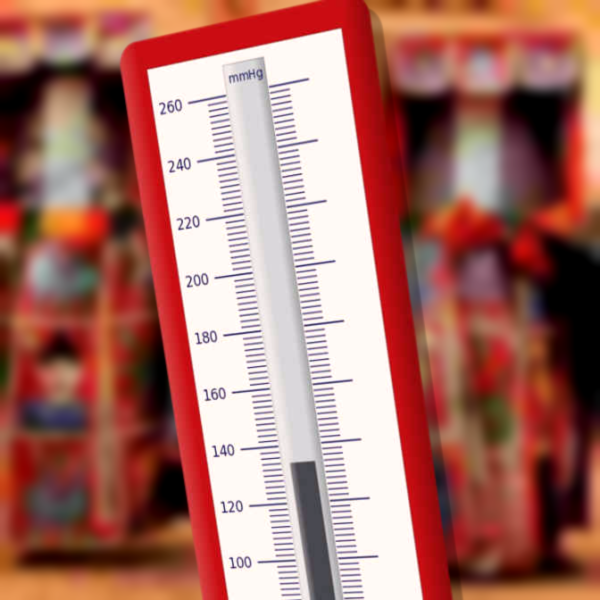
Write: 134 mmHg
